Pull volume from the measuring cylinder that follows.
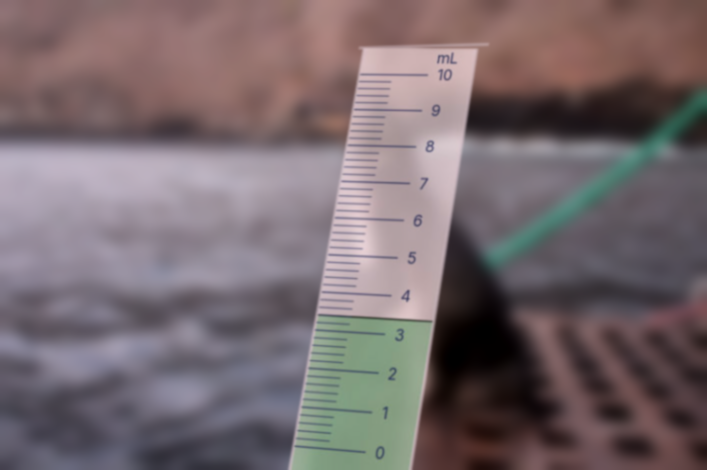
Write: 3.4 mL
